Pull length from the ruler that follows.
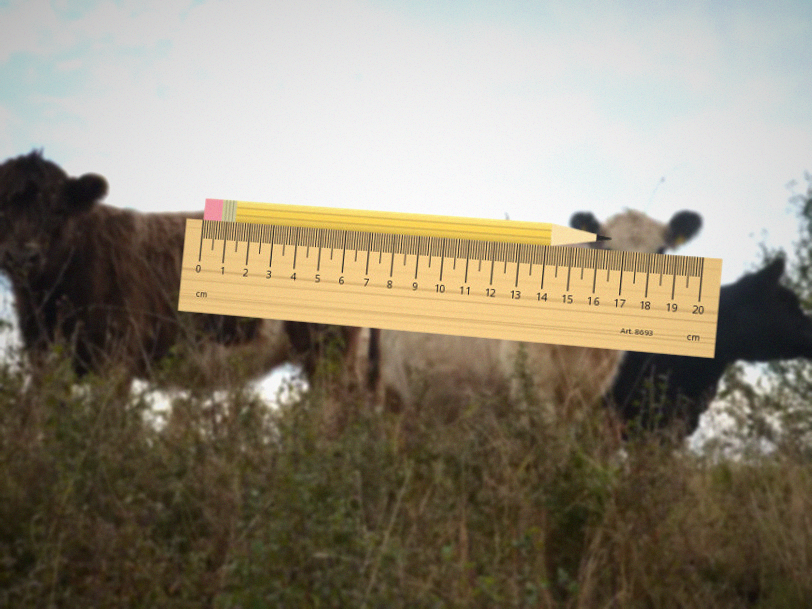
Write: 16.5 cm
